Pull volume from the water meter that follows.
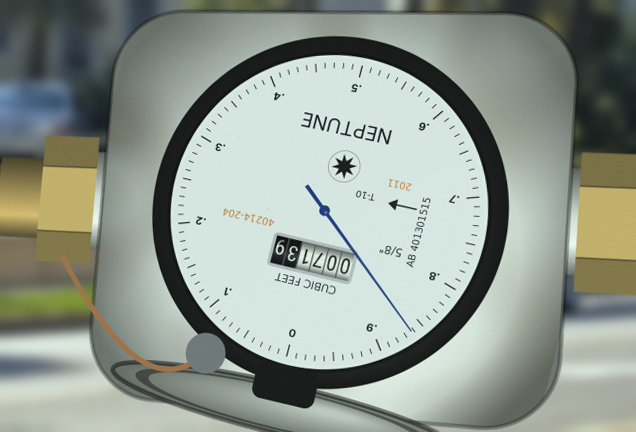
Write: 7138.86 ft³
